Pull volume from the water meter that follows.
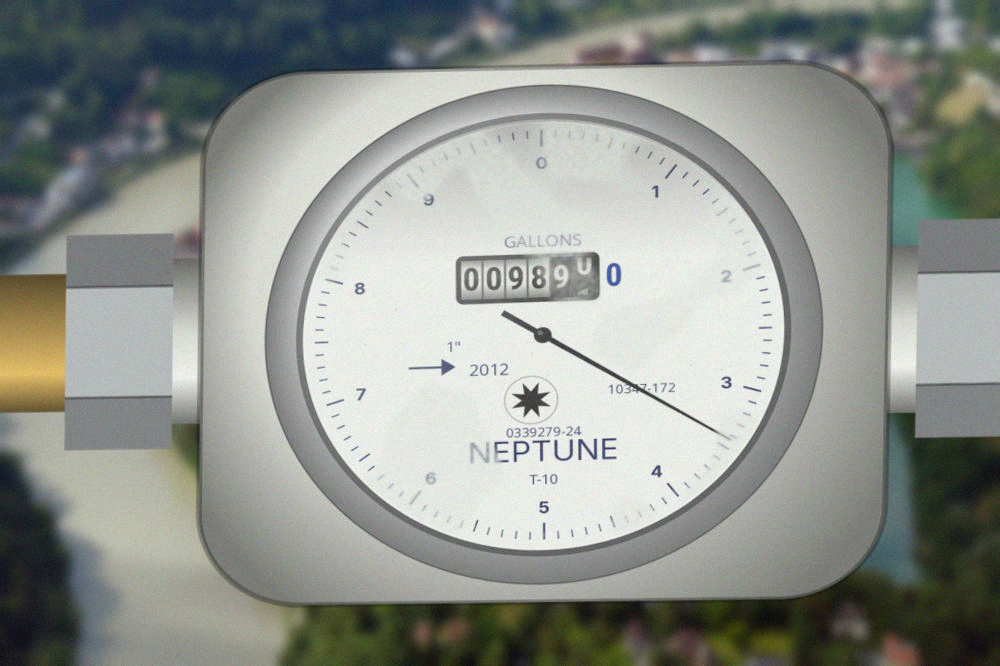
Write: 98903.4 gal
